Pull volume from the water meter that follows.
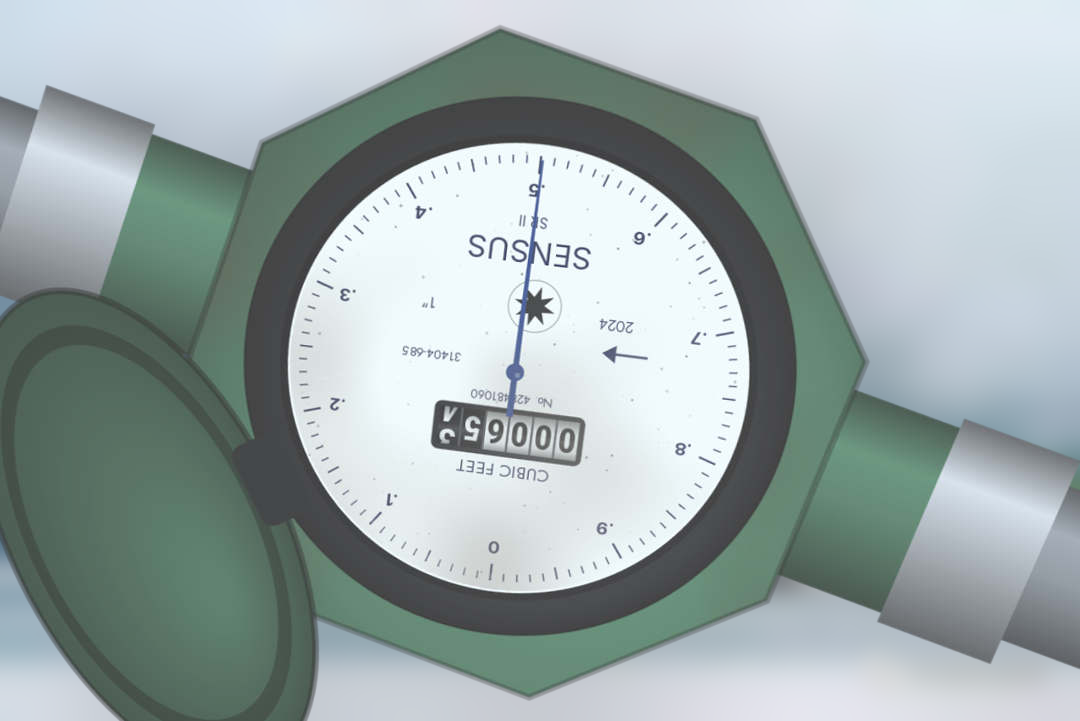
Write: 653.50 ft³
